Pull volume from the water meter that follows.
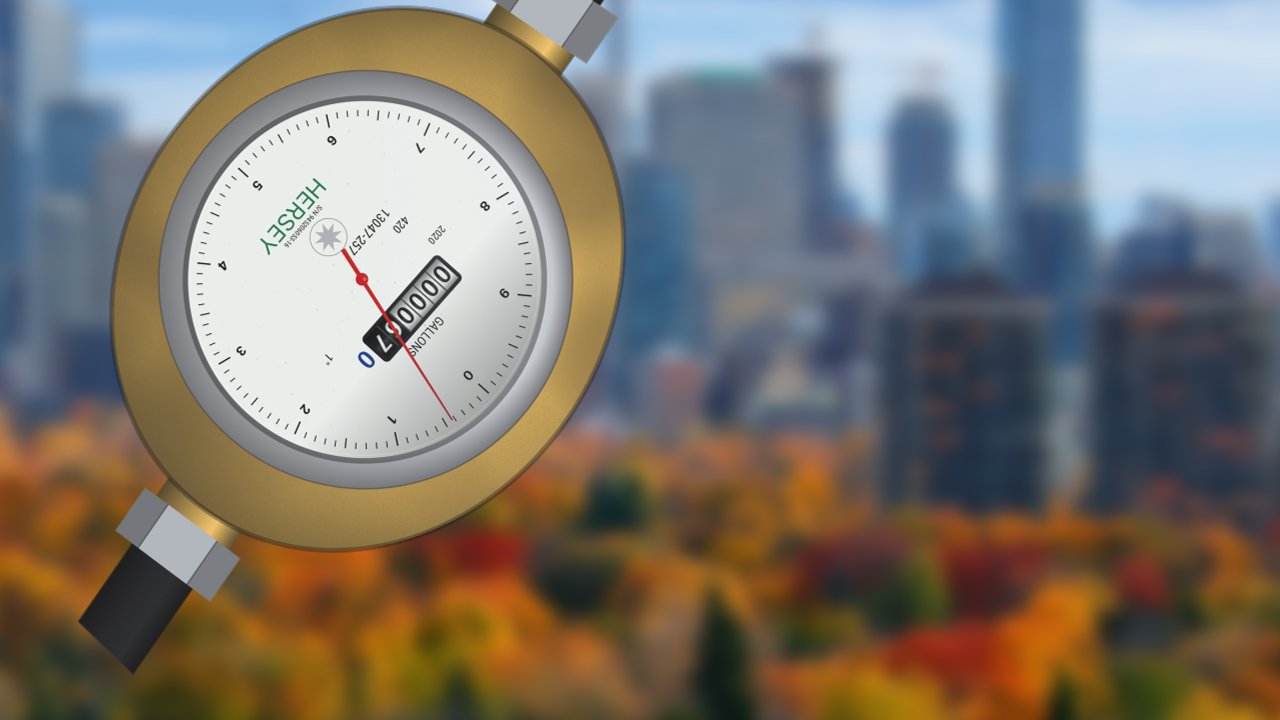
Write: 670.4 gal
